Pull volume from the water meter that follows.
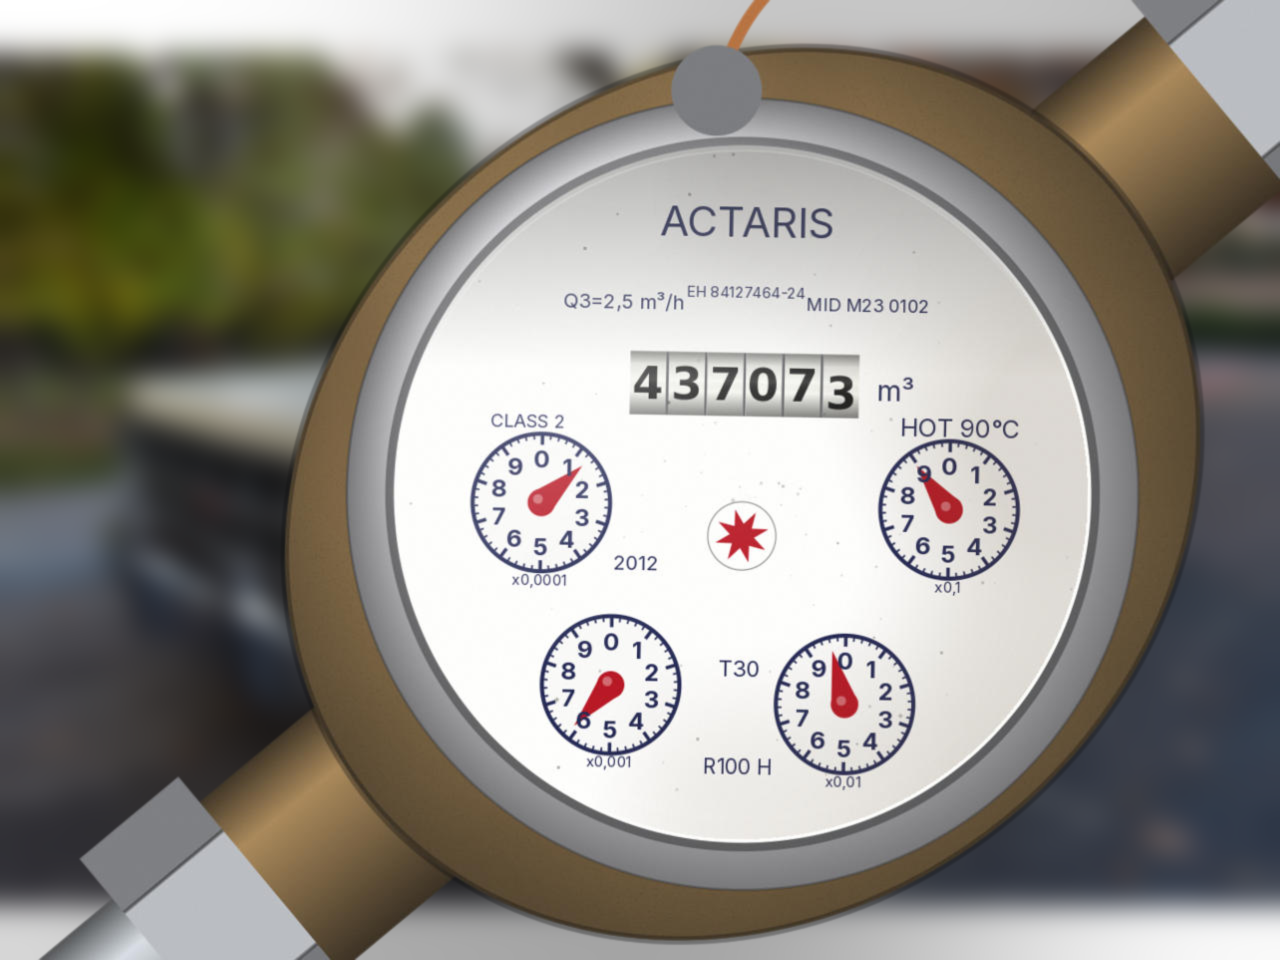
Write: 437072.8961 m³
